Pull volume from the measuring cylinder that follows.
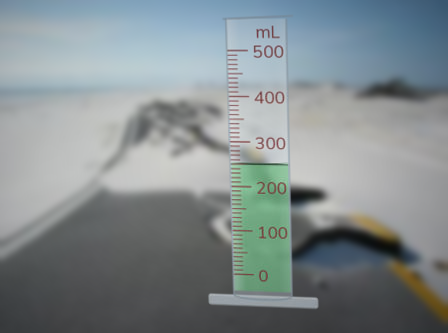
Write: 250 mL
